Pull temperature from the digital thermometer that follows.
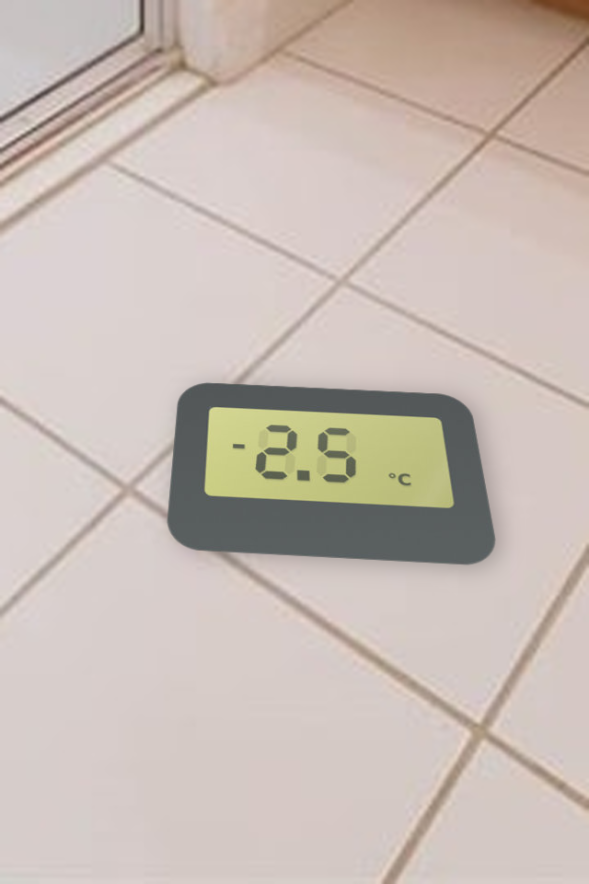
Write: -2.5 °C
